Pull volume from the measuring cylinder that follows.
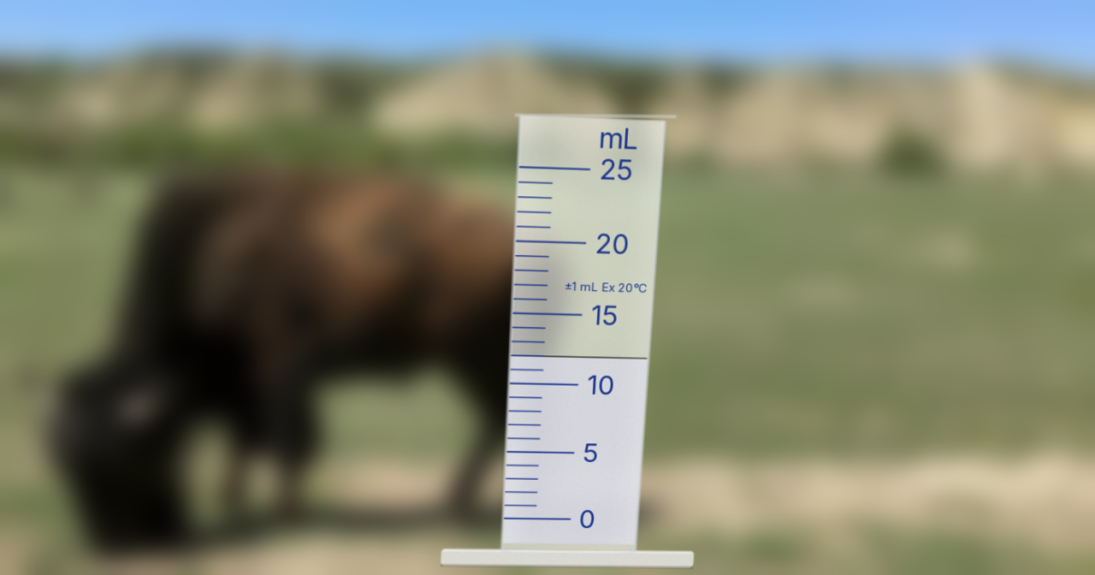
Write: 12 mL
